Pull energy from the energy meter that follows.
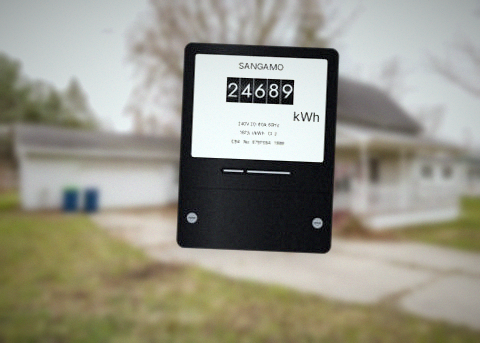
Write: 24689 kWh
